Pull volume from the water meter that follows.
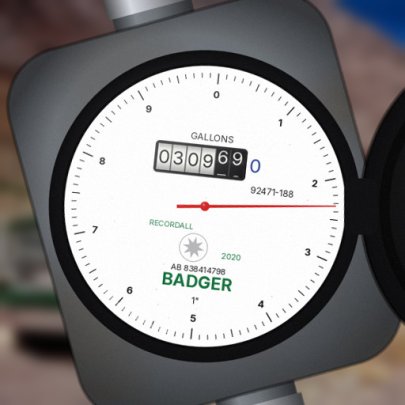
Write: 309692.3 gal
